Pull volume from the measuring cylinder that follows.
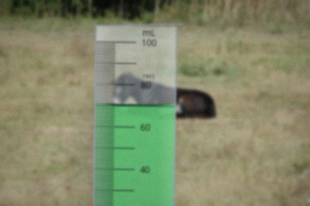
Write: 70 mL
